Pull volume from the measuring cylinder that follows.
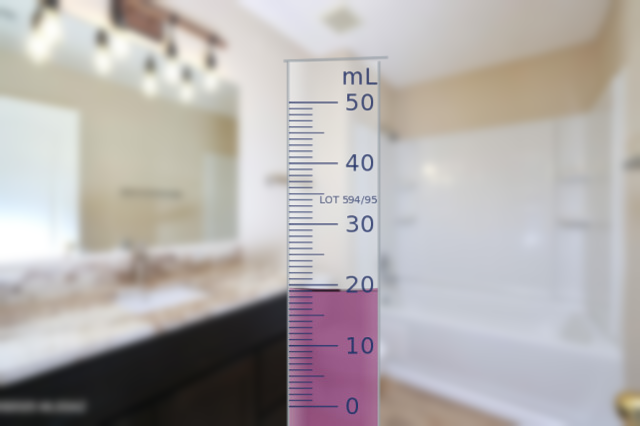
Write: 19 mL
